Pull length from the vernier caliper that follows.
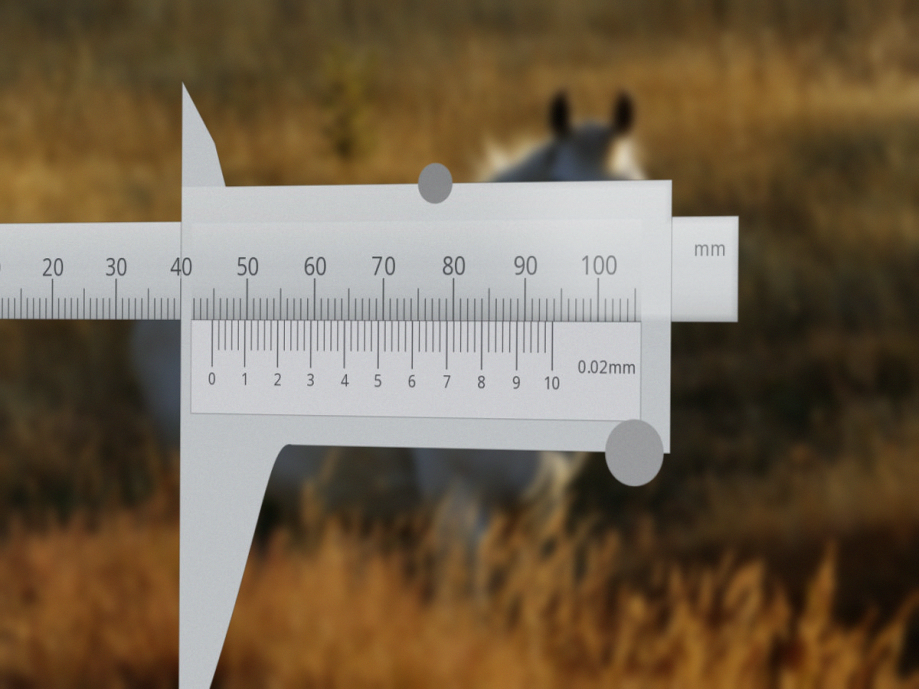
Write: 44.8 mm
